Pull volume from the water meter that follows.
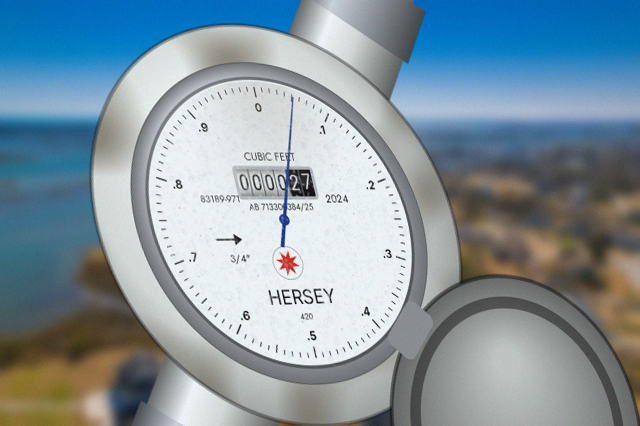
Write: 27.05 ft³
